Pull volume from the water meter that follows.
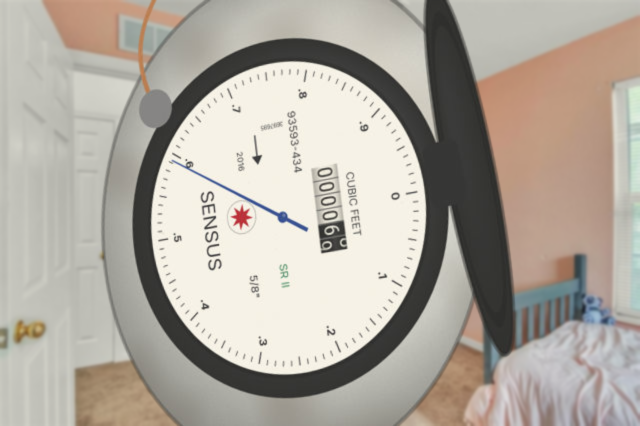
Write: 68.59 ft³
